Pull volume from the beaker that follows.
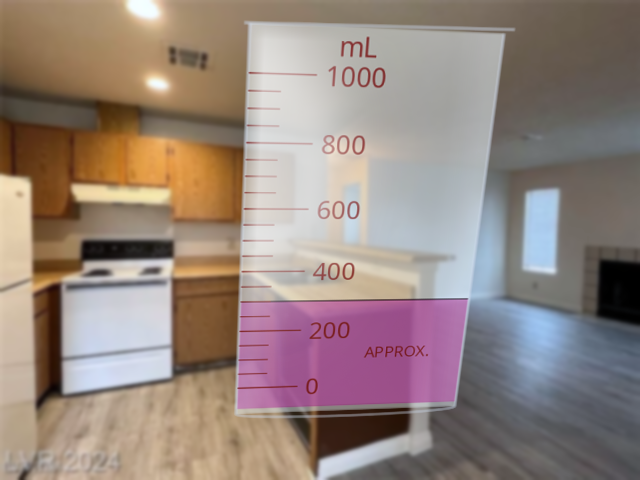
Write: 300 mL
